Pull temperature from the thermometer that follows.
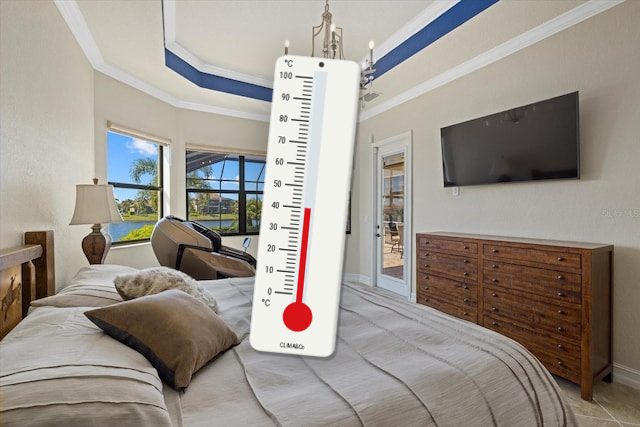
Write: 40 °C
